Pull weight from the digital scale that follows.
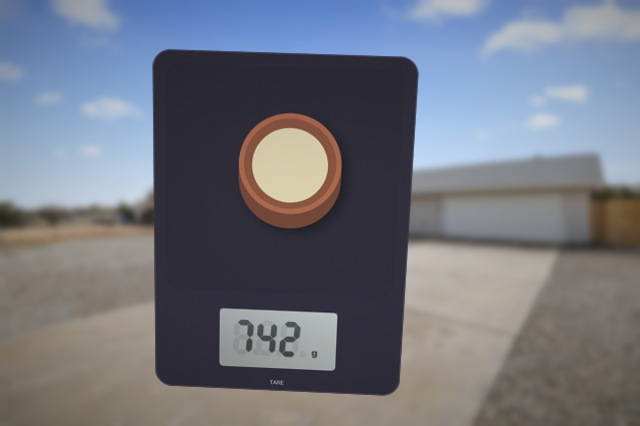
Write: 742 g
